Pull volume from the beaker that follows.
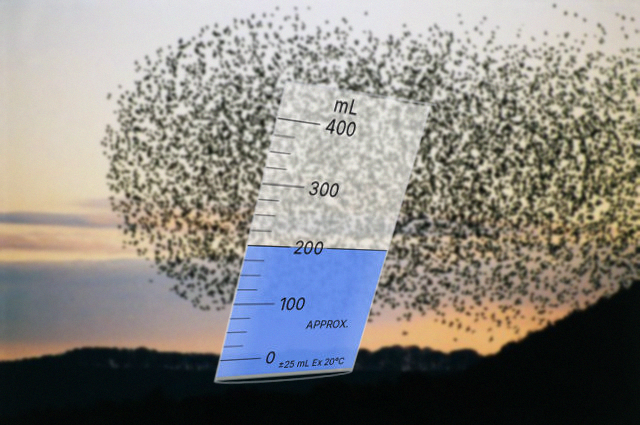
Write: 200 mL
